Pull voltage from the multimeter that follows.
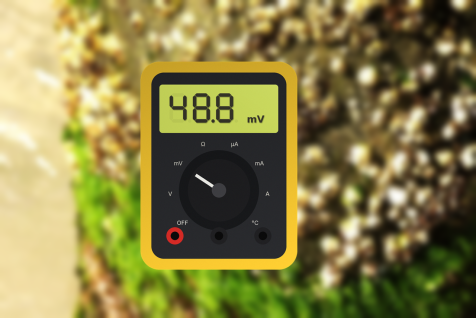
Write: 48.8 mV
